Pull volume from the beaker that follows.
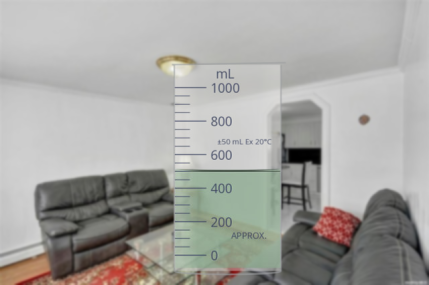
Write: 500 mL
